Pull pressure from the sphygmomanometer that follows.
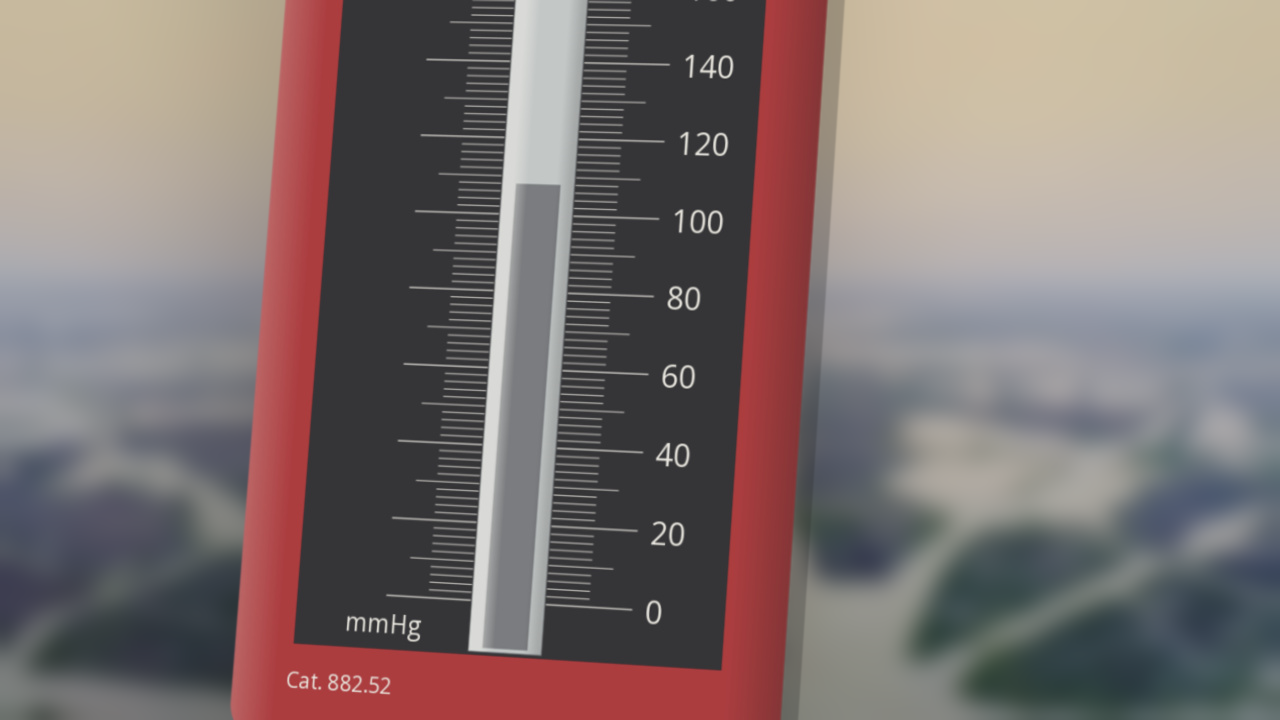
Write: 108 mmHg
